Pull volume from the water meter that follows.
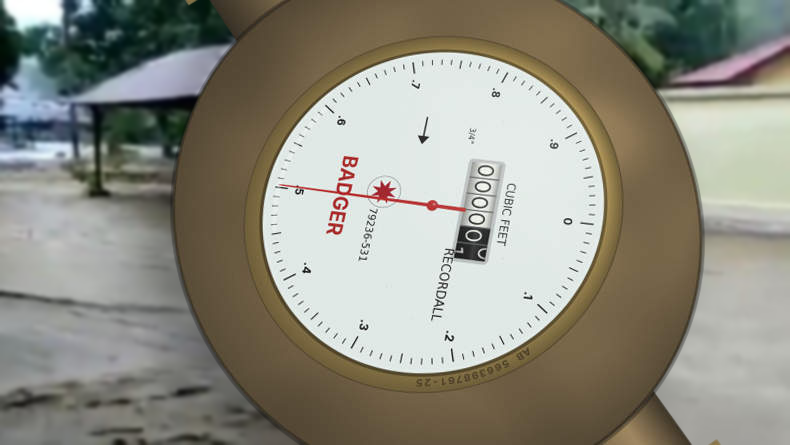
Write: 0.50 ft³
